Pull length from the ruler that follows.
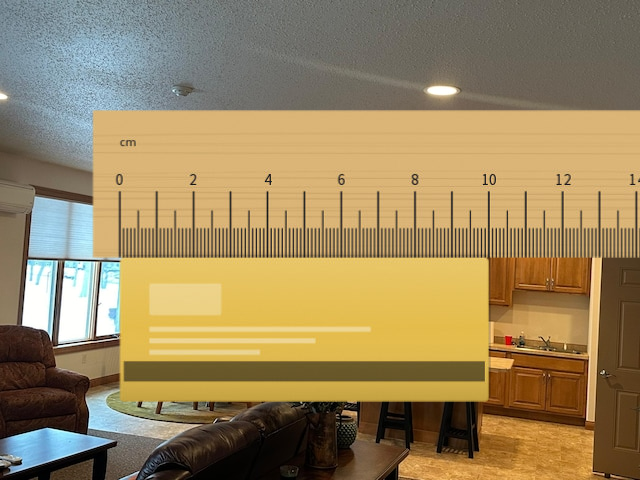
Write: 10 cm
